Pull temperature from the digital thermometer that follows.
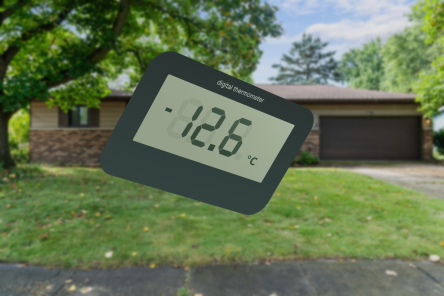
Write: -12.6 °C
